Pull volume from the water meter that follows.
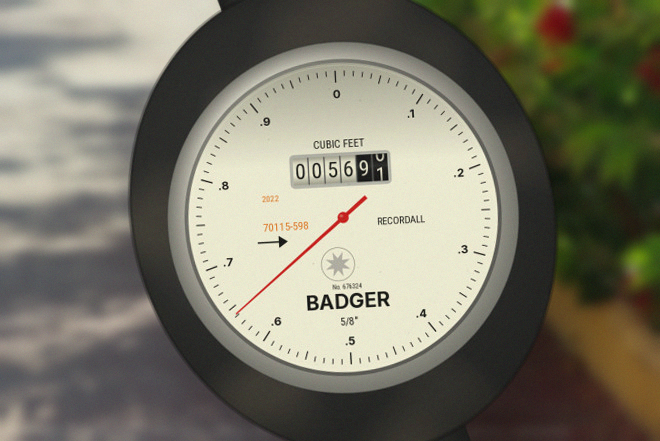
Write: 5690.64 ft³
